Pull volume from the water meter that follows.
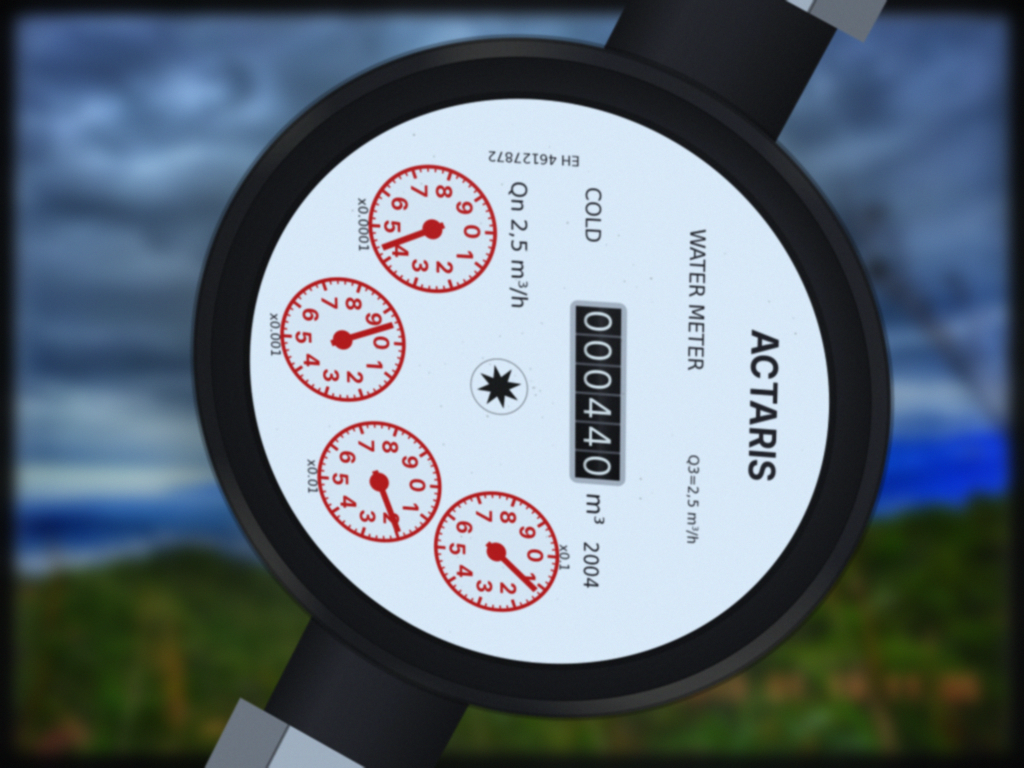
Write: 440.1194 m³
